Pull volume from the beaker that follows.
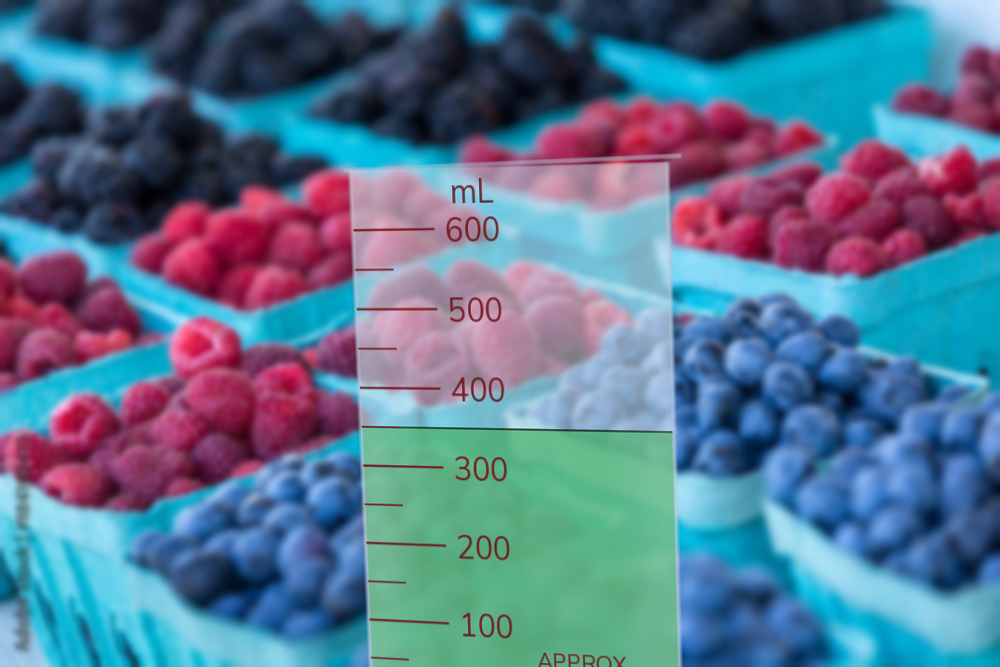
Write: 350 mL
